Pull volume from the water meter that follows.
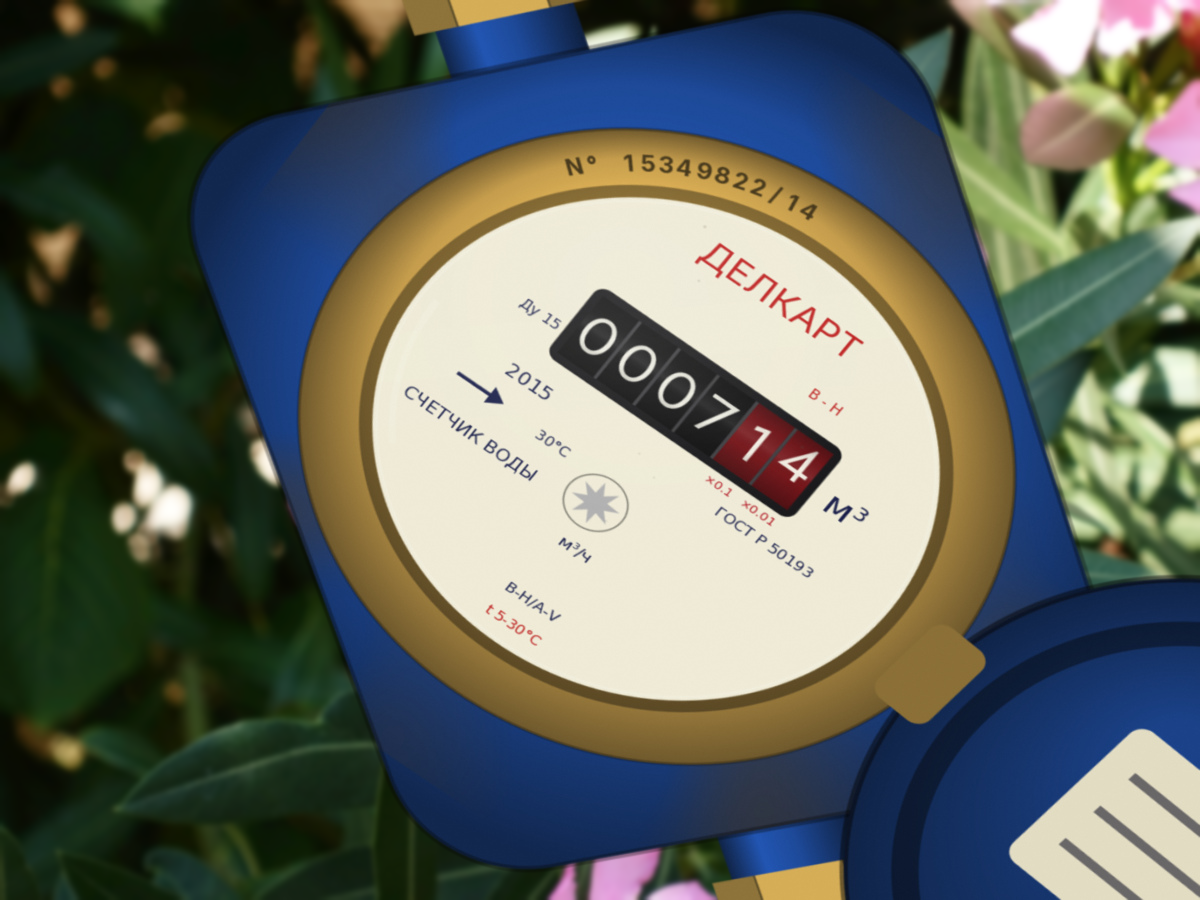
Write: 7.14 m³
